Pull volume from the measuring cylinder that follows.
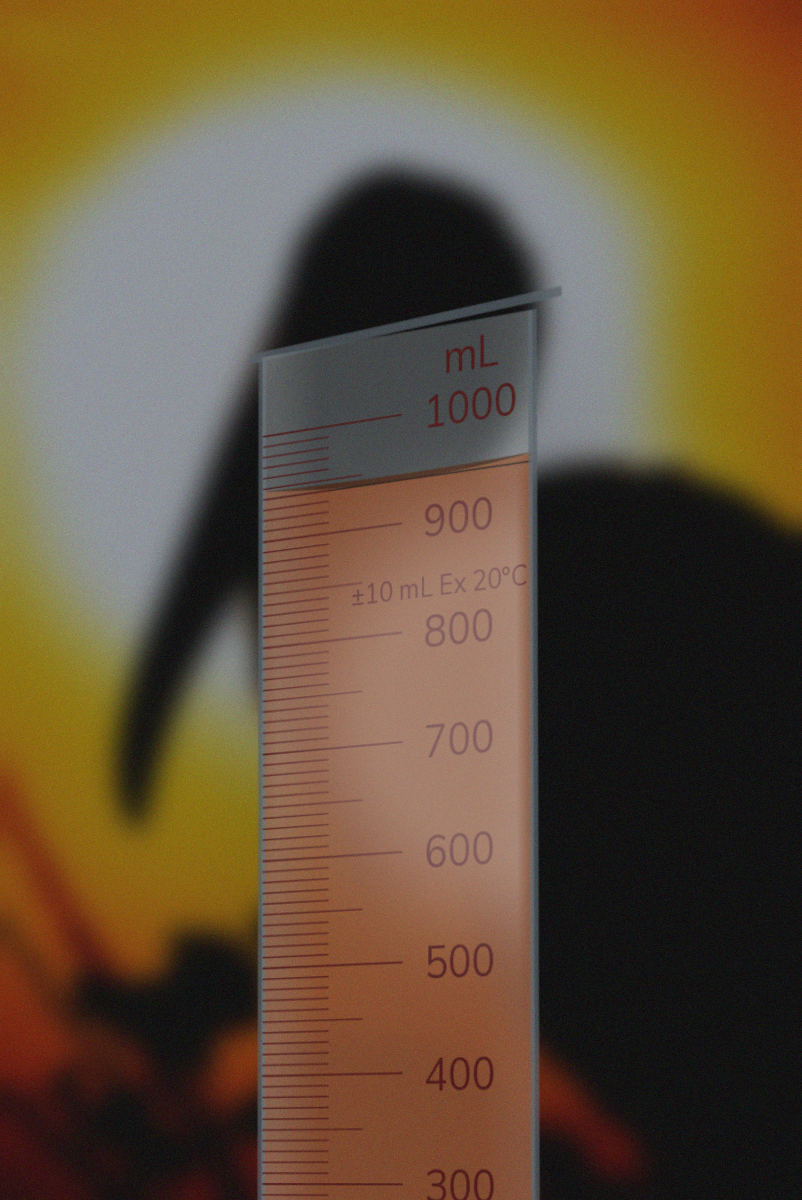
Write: 940 mL
